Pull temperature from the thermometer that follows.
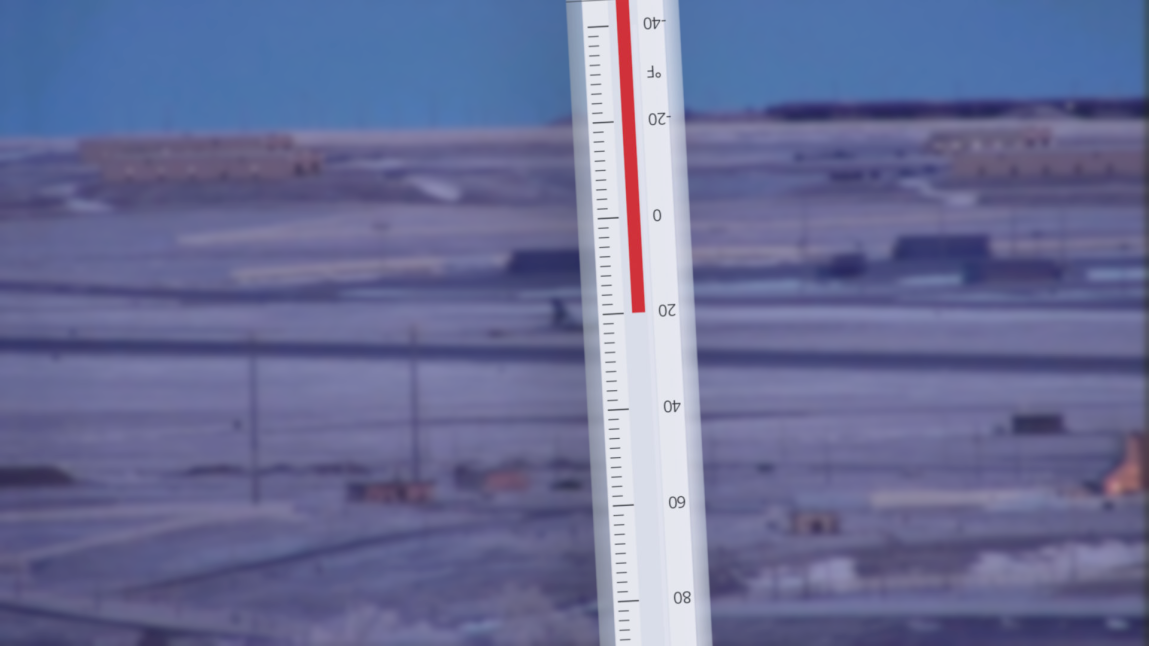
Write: 20 °F
